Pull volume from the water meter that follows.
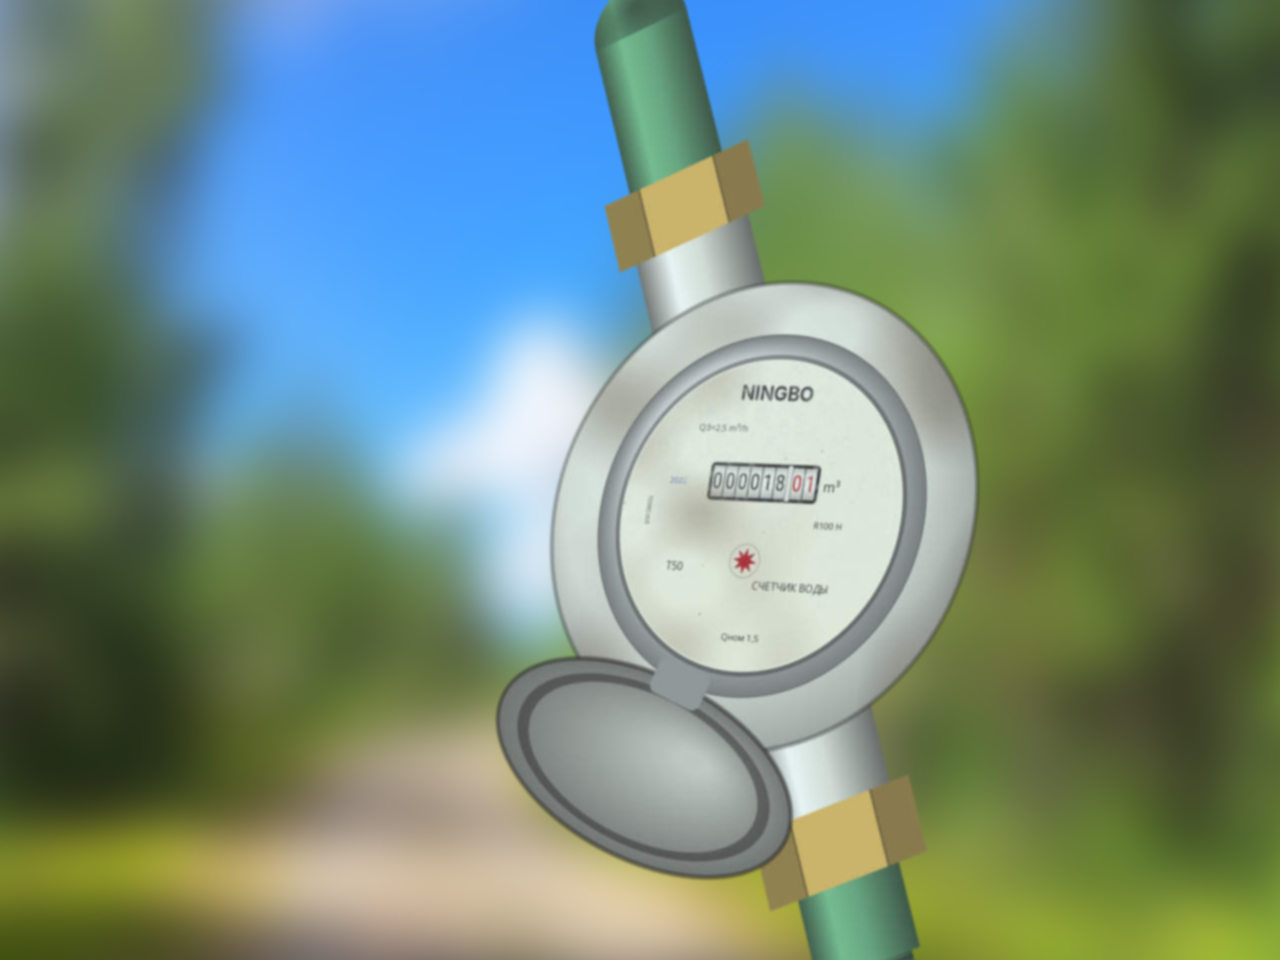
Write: 18.01 m³
